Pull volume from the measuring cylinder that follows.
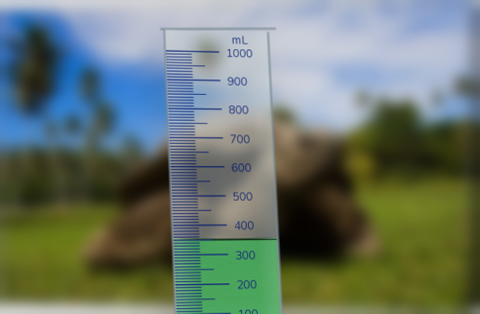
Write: 350 mL
